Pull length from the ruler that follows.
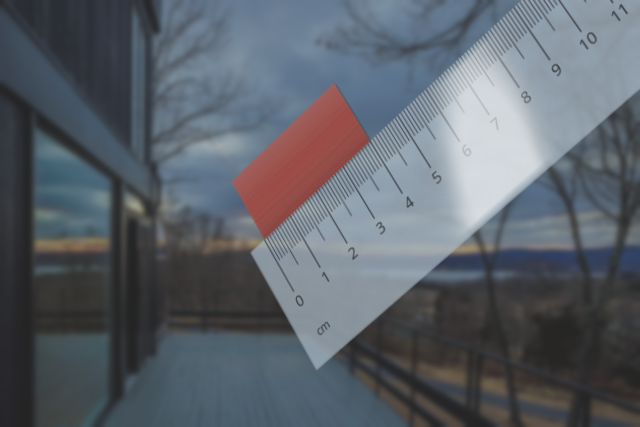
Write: 4 cm
